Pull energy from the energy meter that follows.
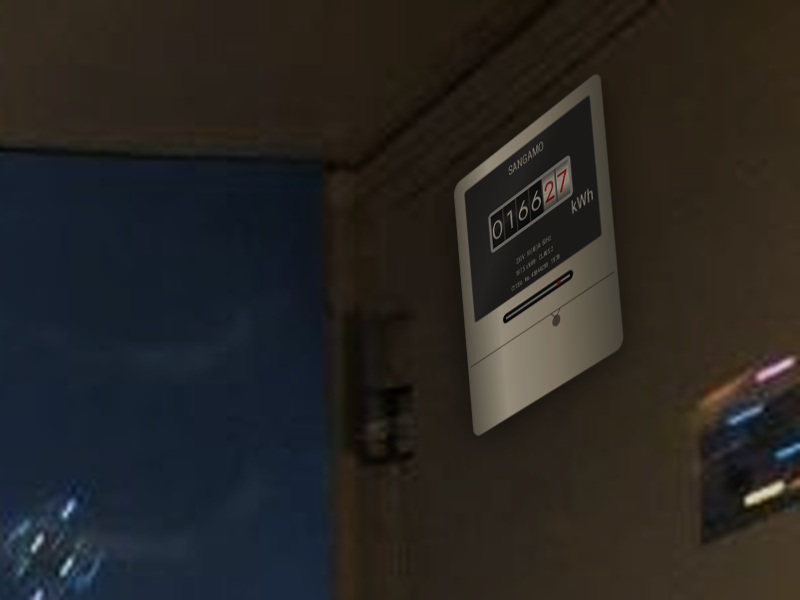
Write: 166.27 kWh
